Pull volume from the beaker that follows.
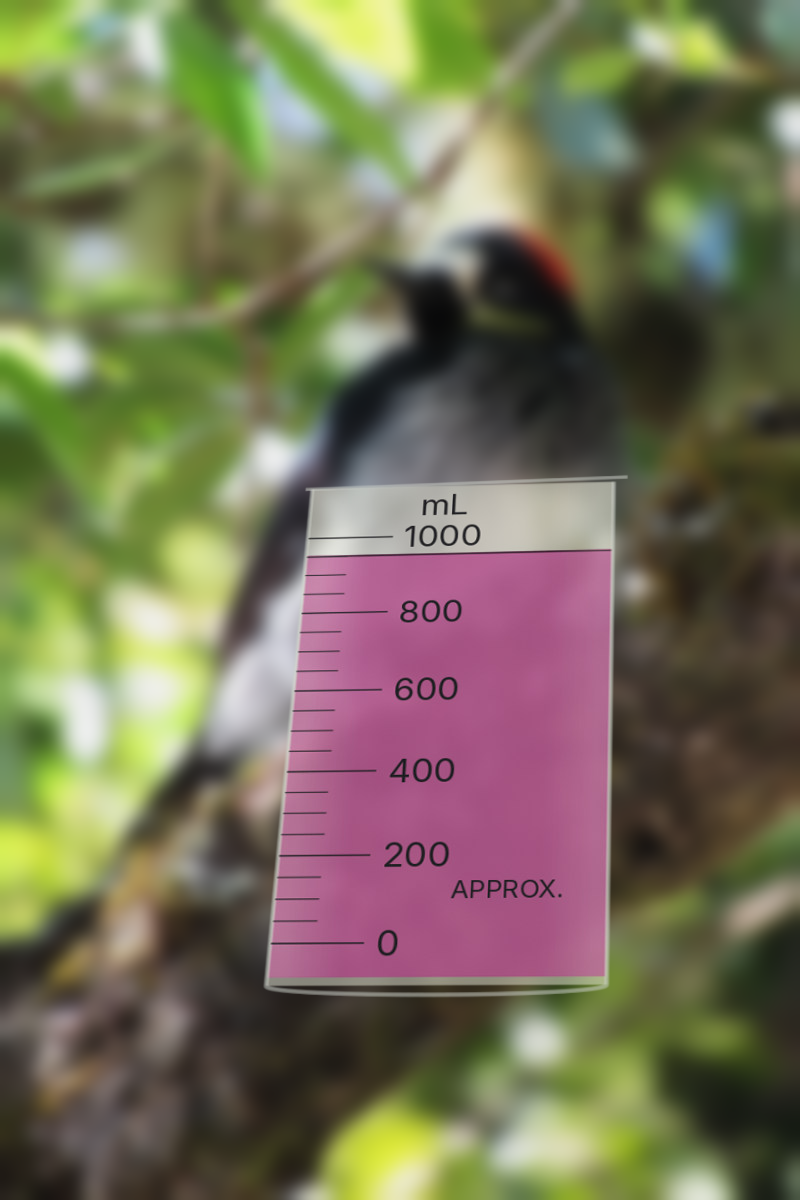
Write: 950 mL
